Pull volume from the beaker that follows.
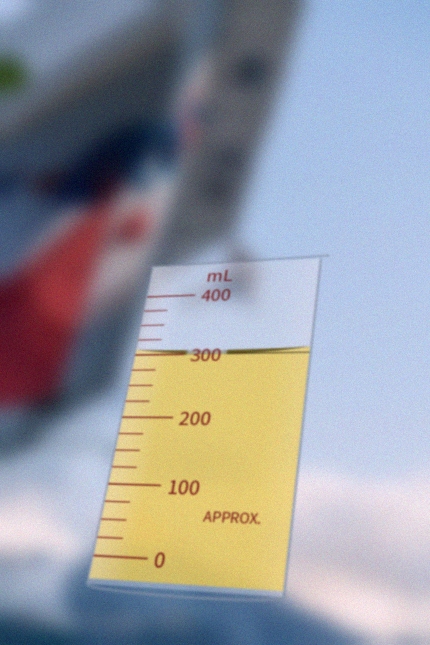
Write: 300 mL
